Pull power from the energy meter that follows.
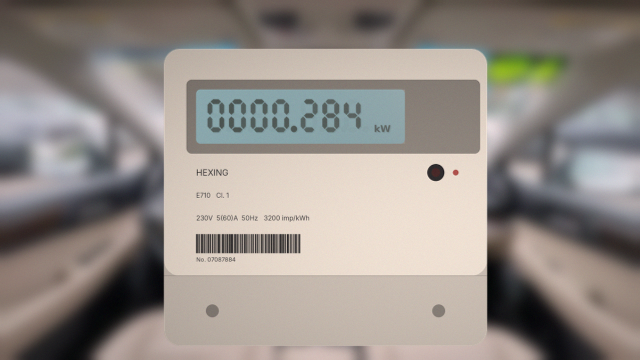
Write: 0.284 kW
